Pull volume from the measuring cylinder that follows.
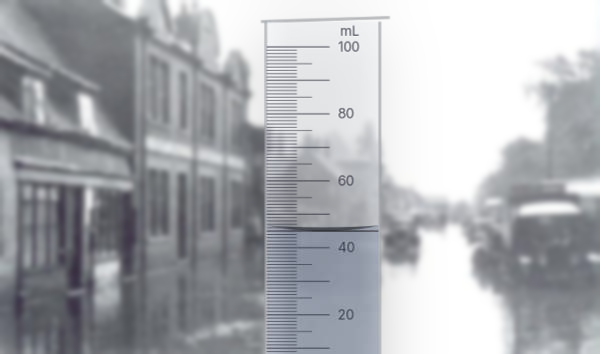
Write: 45 mL
